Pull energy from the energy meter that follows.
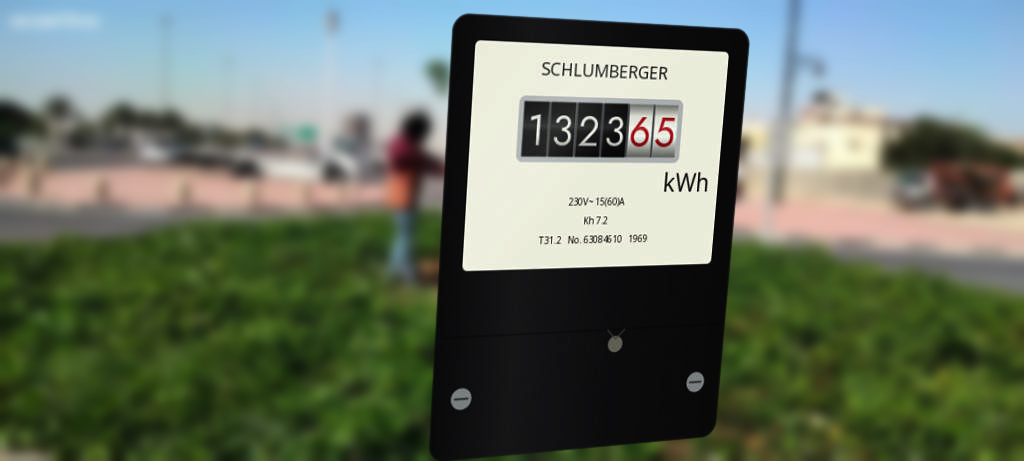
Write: 1323.65 kWh
